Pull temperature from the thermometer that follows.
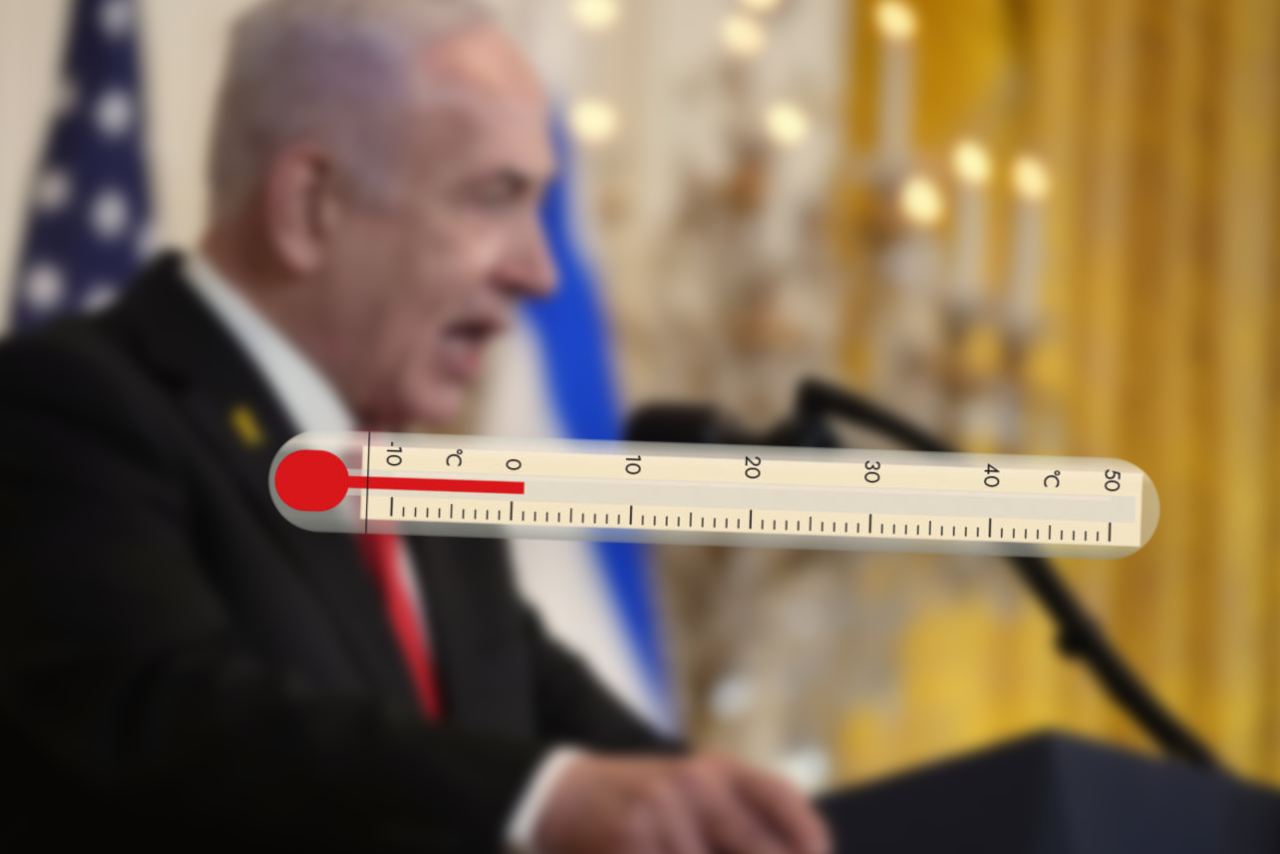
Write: 1 °C
